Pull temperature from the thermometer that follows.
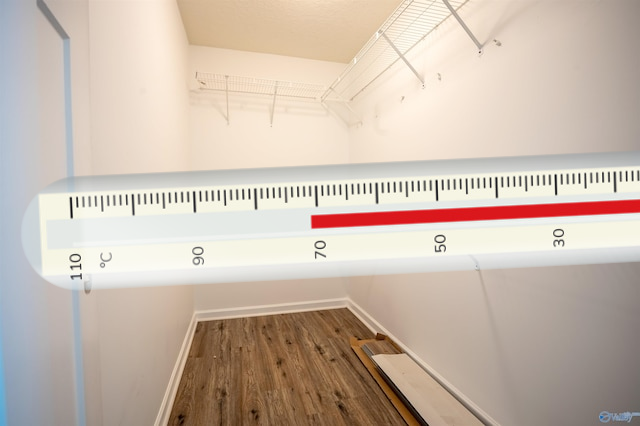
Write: 71 °C
